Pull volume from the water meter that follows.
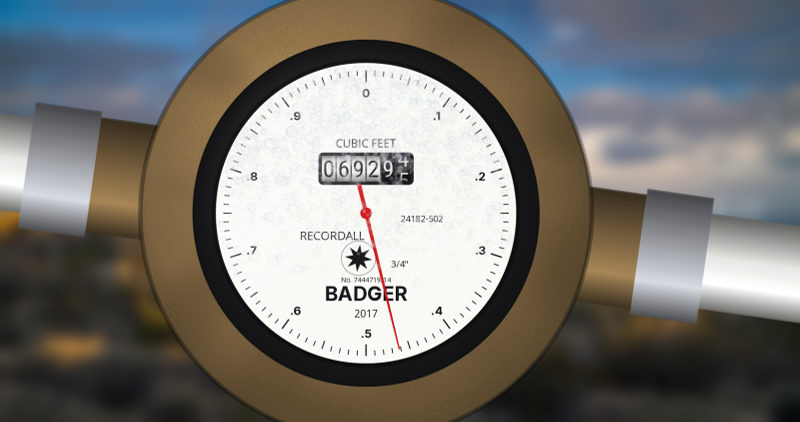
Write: 69294.46 ft³
